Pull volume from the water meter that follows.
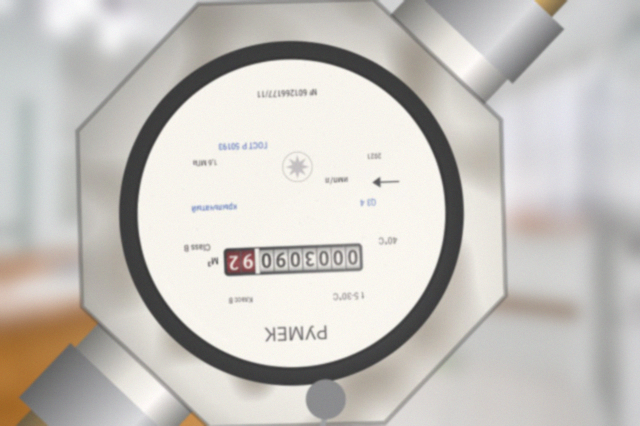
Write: 3090.92 m³
